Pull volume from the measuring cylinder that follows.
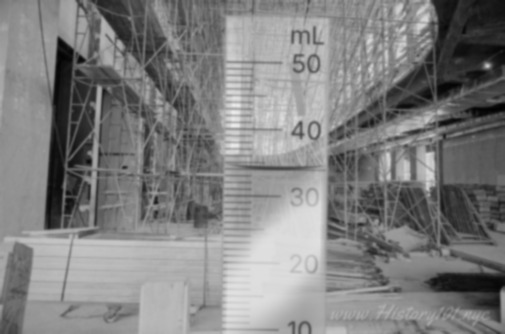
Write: 34 mL
